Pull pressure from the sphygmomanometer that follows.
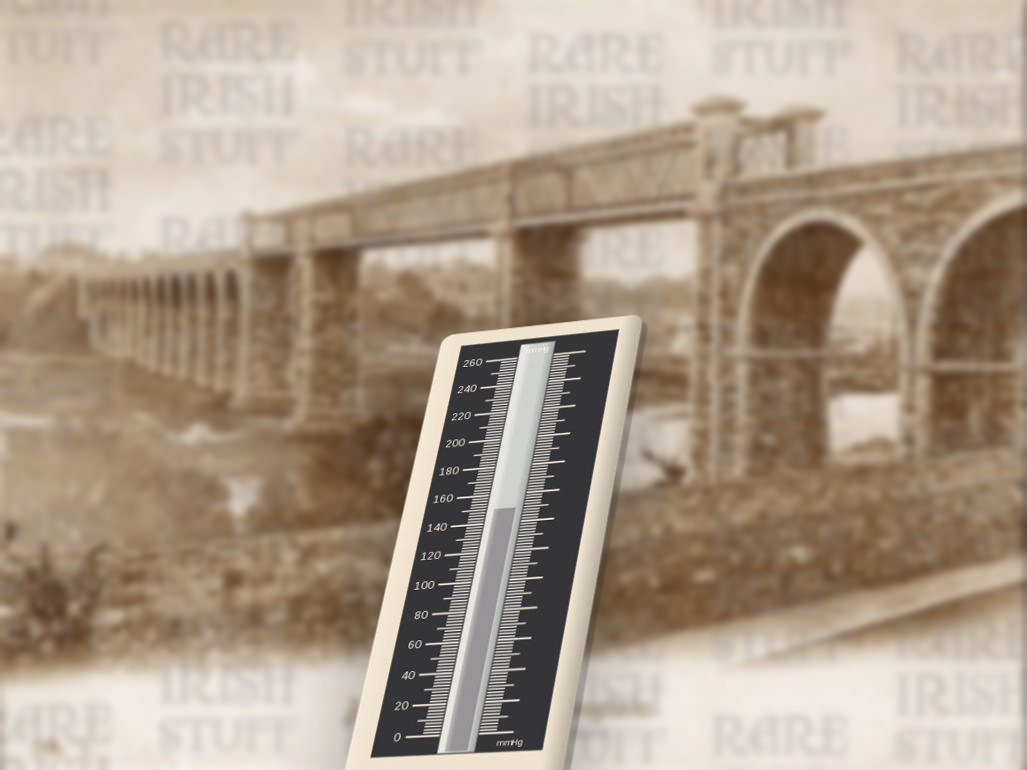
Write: 150 mmHg
